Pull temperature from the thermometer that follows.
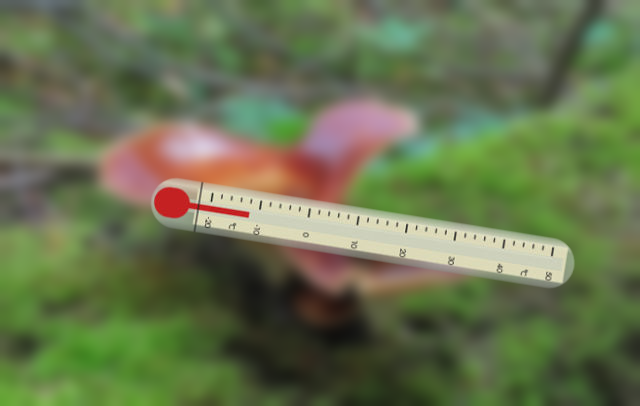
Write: -12 °C
